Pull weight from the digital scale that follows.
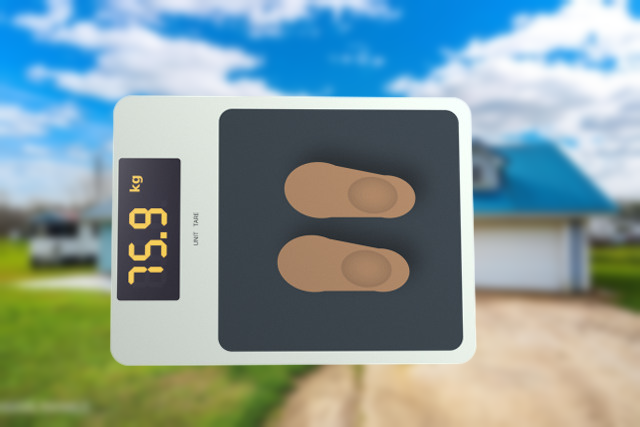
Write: 75.9 kg
